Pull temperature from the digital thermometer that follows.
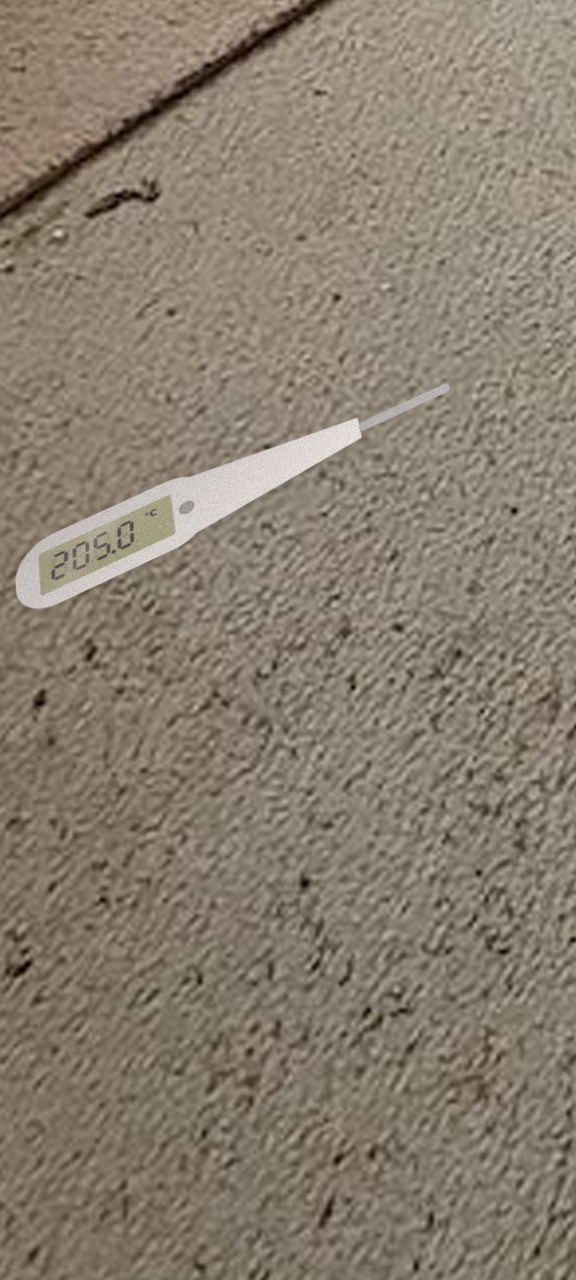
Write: 205.0 °C
